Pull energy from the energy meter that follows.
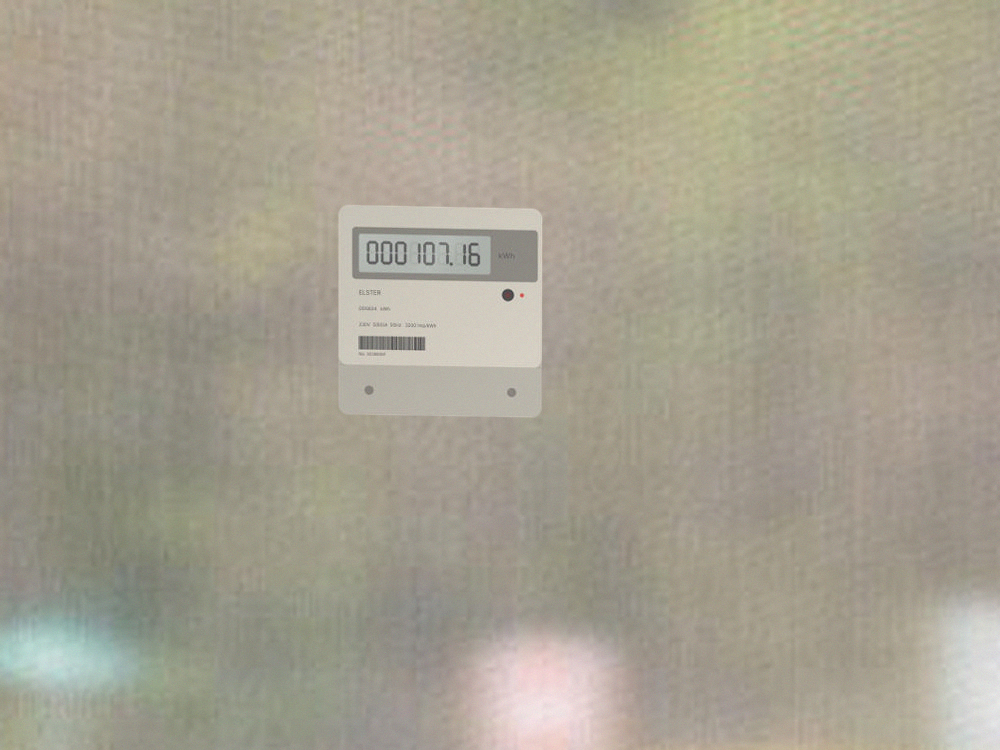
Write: 107.16 kWh
